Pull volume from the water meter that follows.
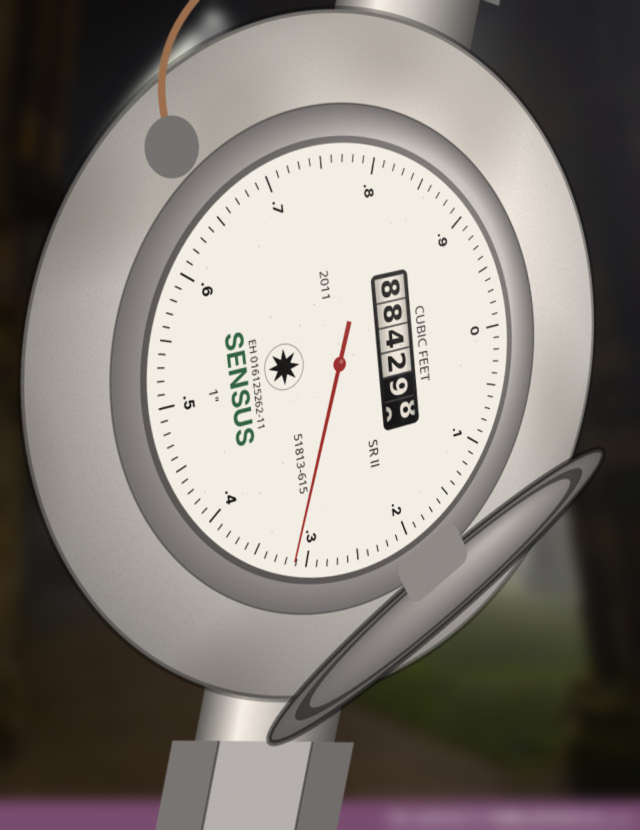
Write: 884298.31 ft³
